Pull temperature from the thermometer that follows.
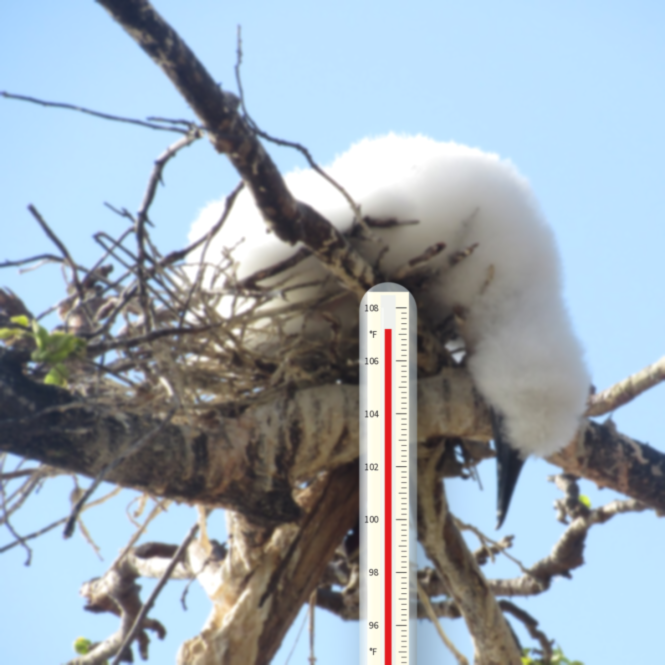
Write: 107.2 °F
